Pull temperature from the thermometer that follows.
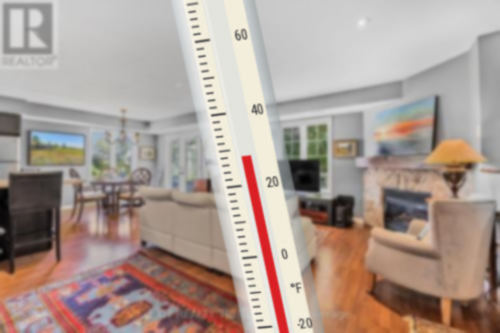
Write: 28 °F
